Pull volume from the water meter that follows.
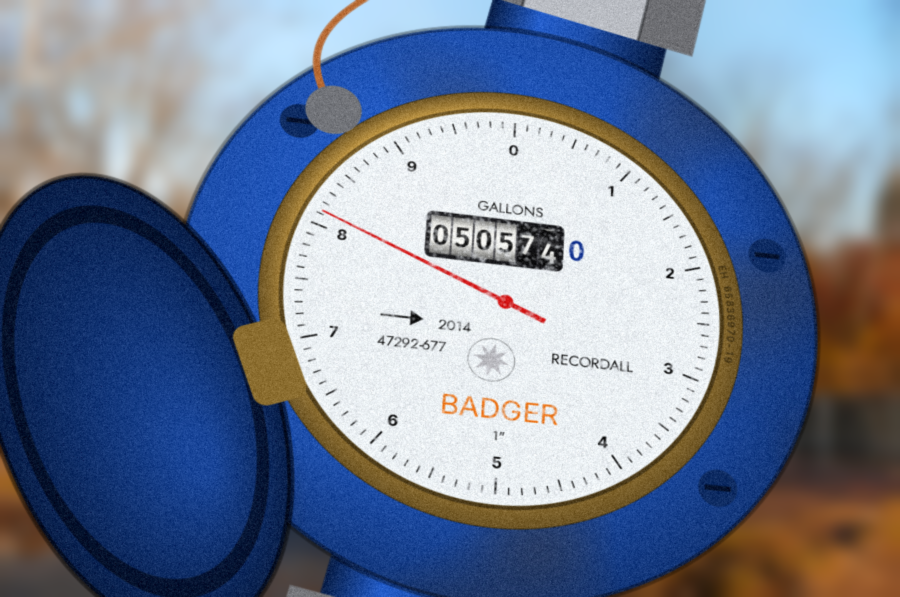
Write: 505738.1 gal
